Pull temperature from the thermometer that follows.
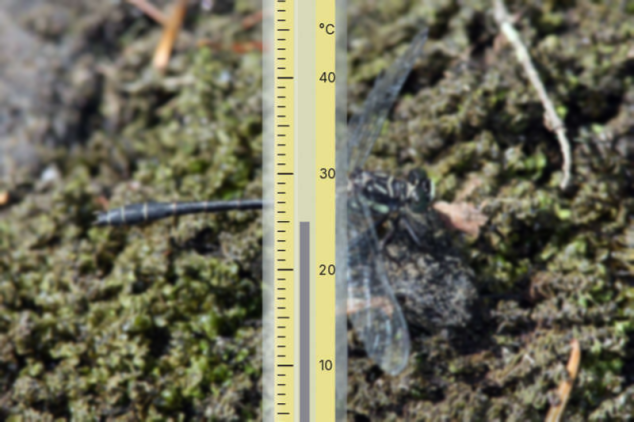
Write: 25 °C
